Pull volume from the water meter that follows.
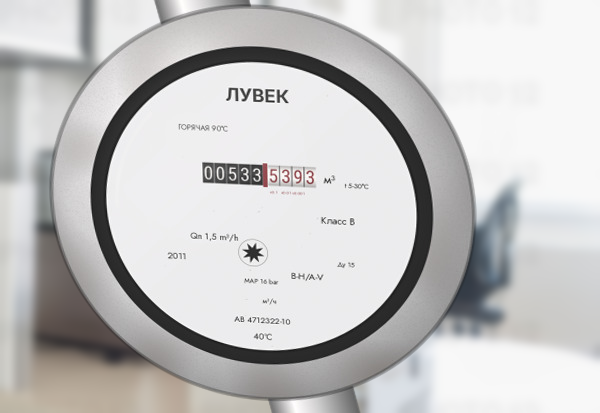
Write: 533.5393 m³
